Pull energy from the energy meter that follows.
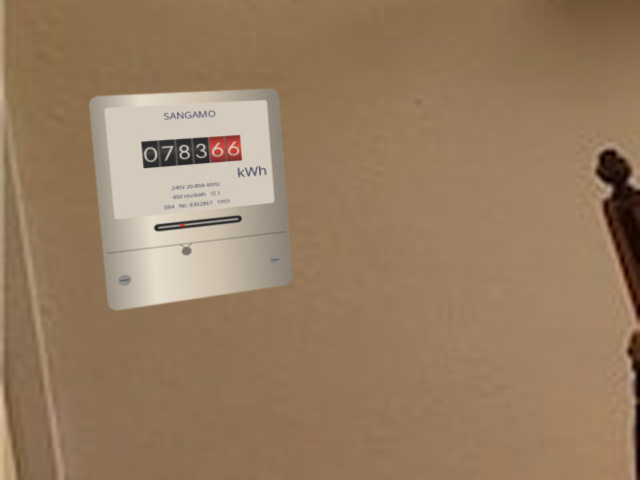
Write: 783.66 kWh
